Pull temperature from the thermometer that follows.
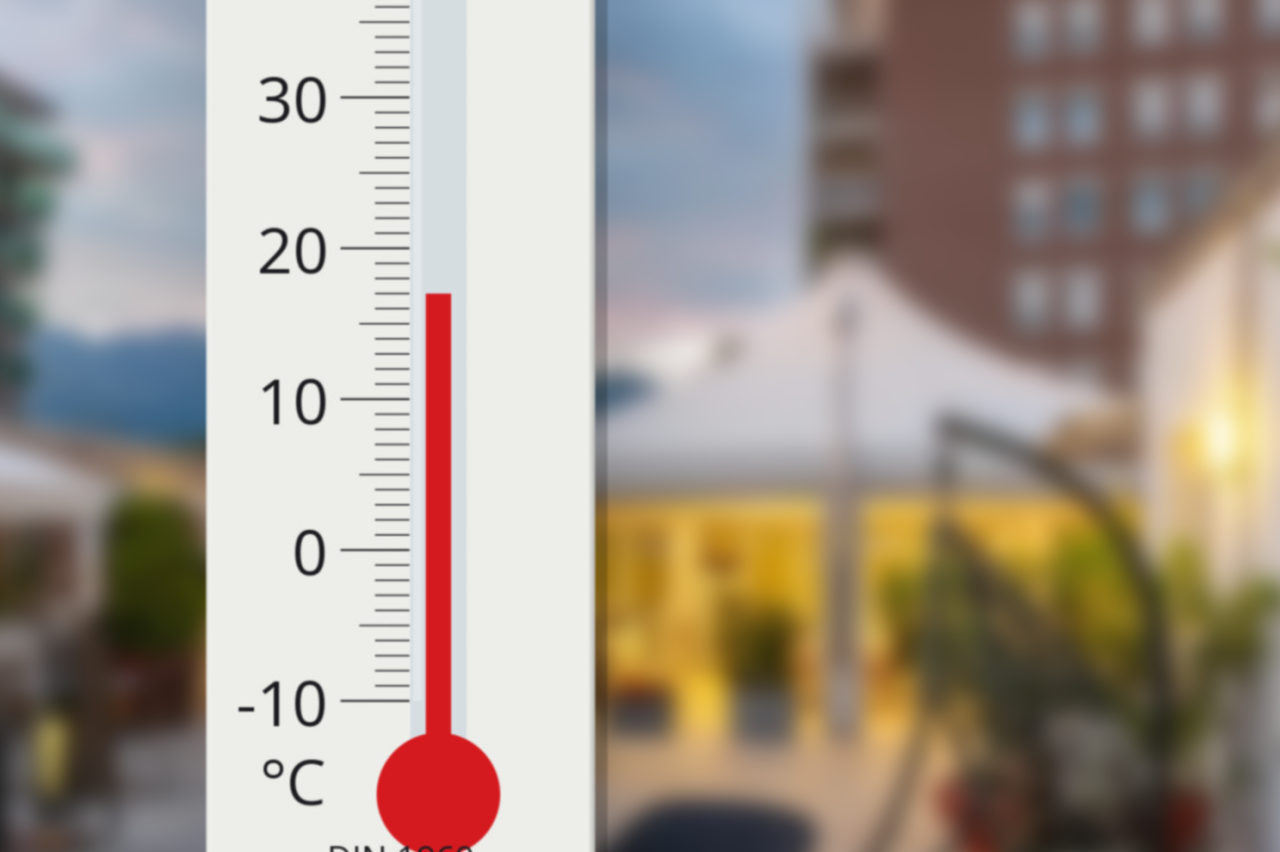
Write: 17 °C
